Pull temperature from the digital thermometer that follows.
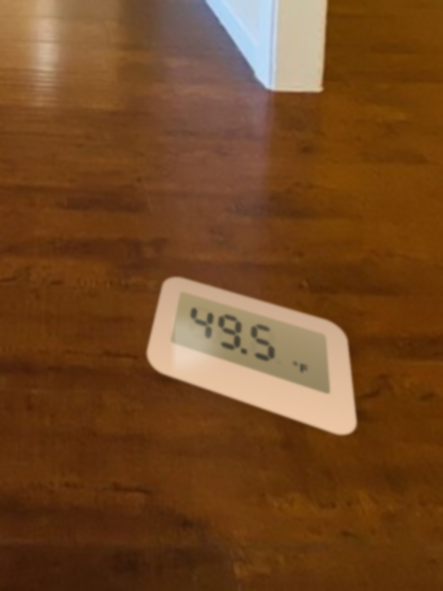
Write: 49.5 °F
